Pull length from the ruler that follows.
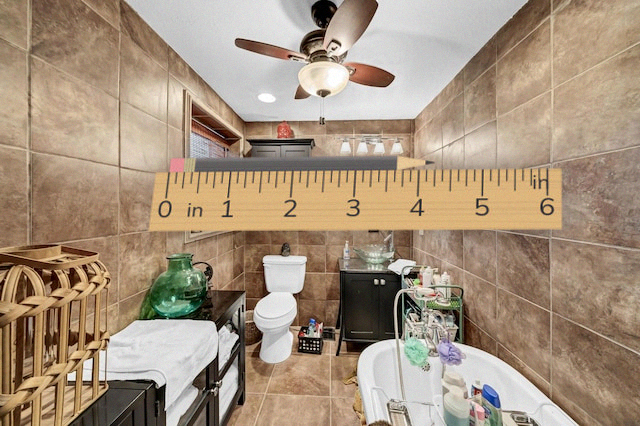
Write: 4.25 in
